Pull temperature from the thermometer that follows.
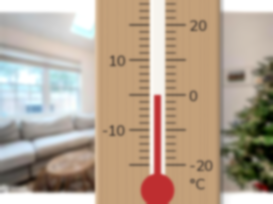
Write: 0 °C
